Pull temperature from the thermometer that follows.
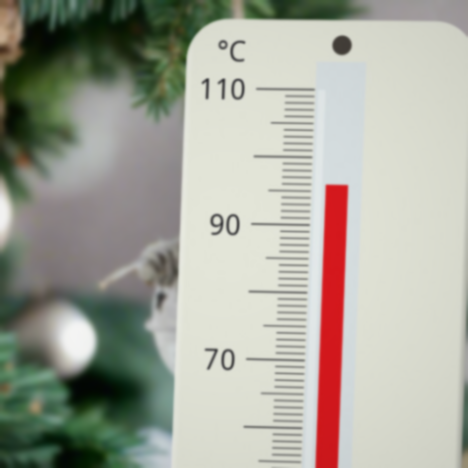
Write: 96 °C
